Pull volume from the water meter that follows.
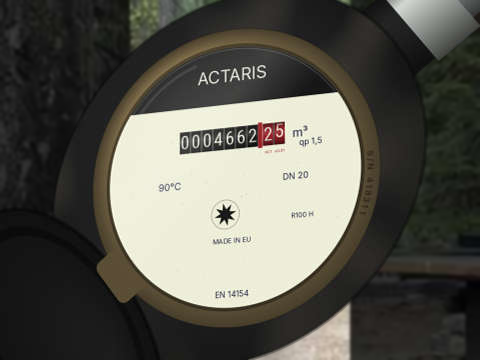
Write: 4662.25 m³
